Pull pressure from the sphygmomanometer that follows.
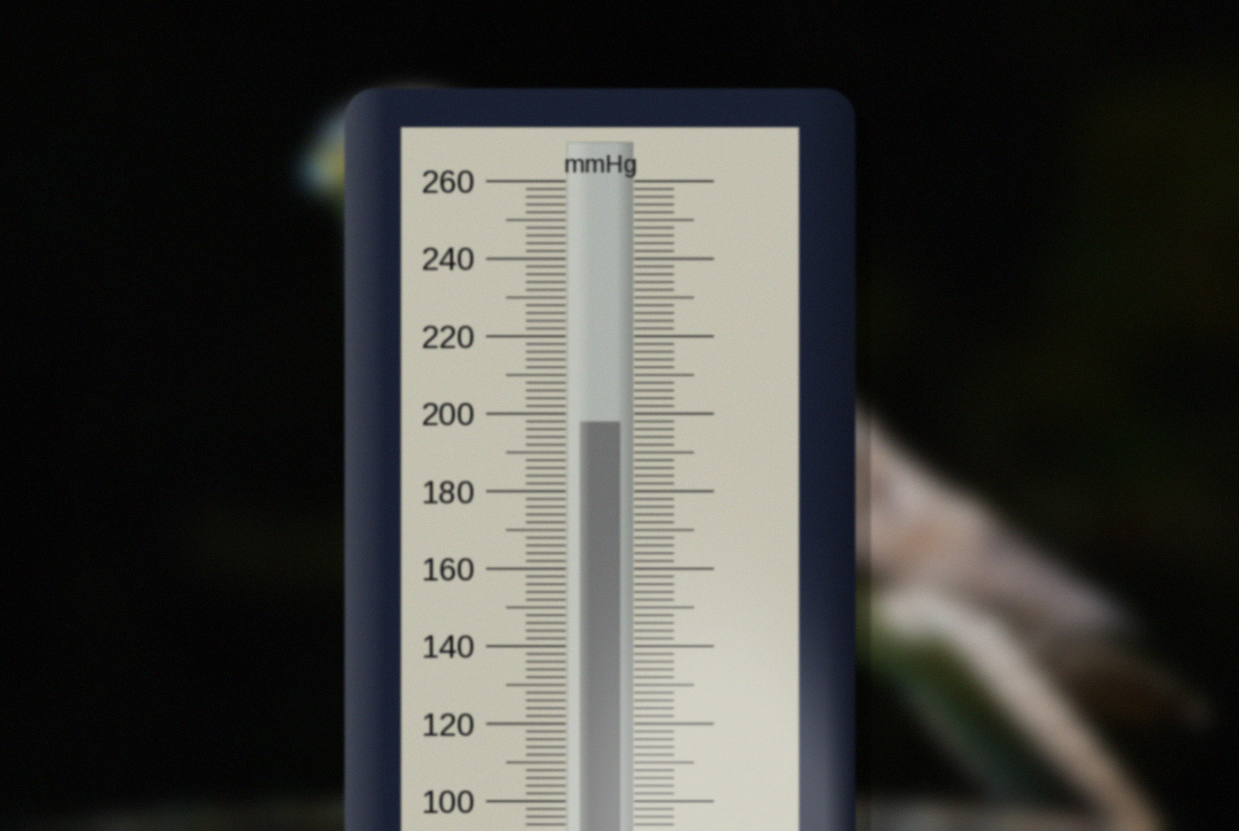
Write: 198 mmHg
